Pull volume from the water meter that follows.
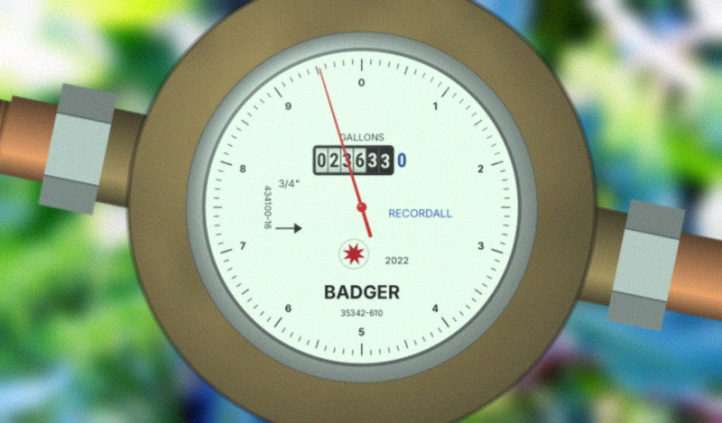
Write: 236329.5 gal
